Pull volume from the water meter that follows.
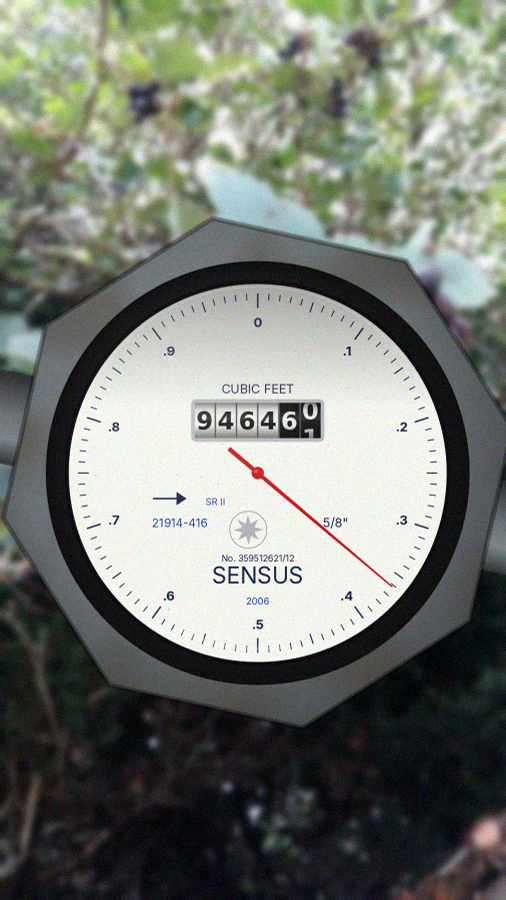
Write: 946460.36 ft³
